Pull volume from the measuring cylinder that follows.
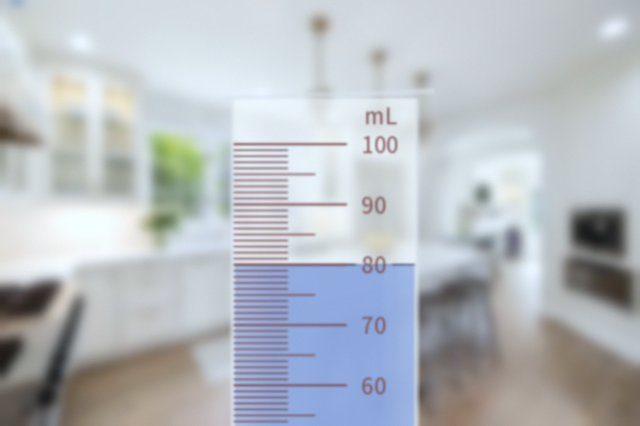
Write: 80 mL
